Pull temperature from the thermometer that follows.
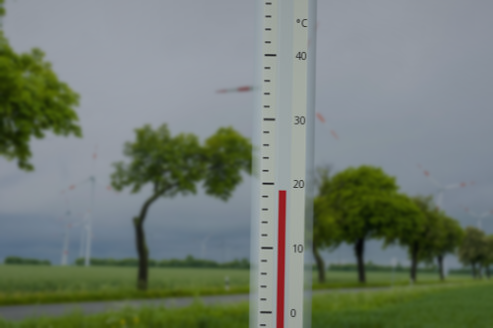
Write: 19 °C
